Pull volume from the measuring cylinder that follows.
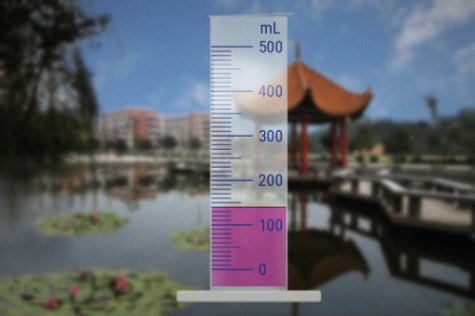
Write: 140 mL
